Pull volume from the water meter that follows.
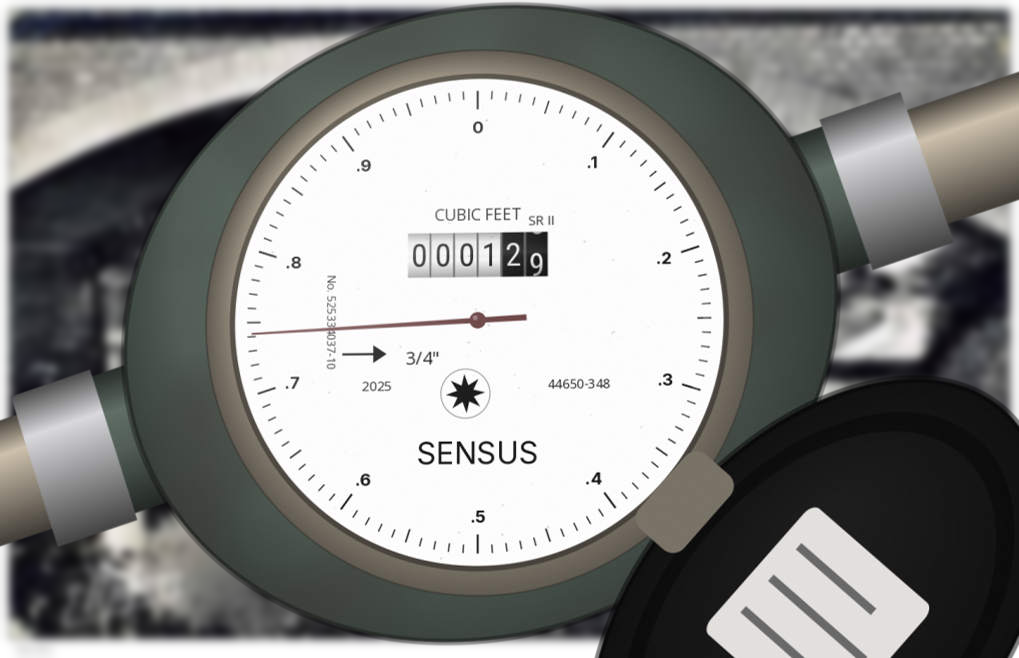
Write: 128.74 ft³
